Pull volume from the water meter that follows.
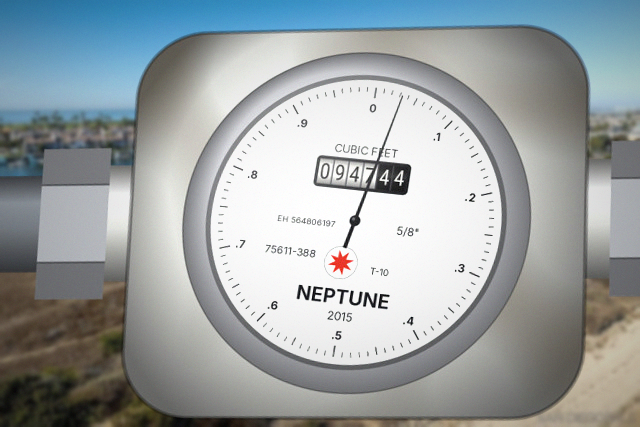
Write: 94744.03 ft³
